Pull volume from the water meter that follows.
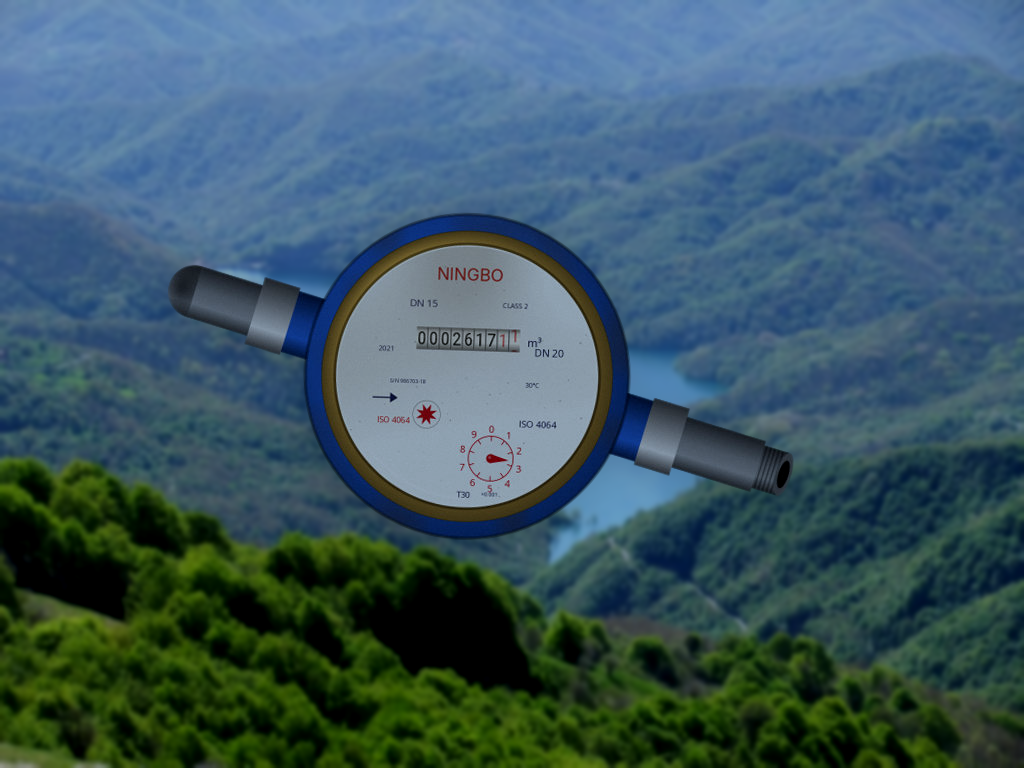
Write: 2617.112 m³
